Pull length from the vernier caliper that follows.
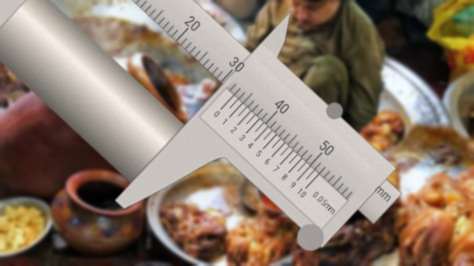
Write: 33.0 mm
